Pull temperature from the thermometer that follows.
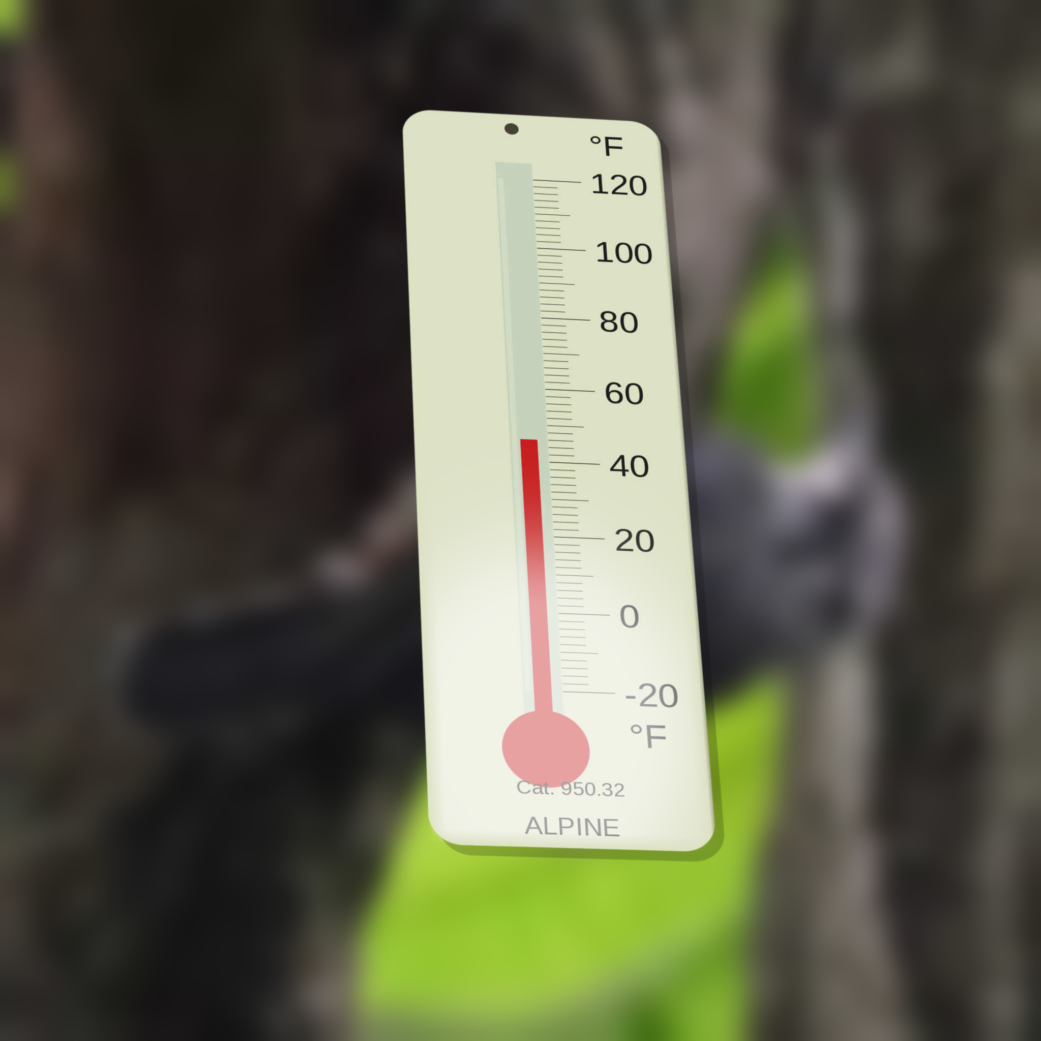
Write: 46 °F
